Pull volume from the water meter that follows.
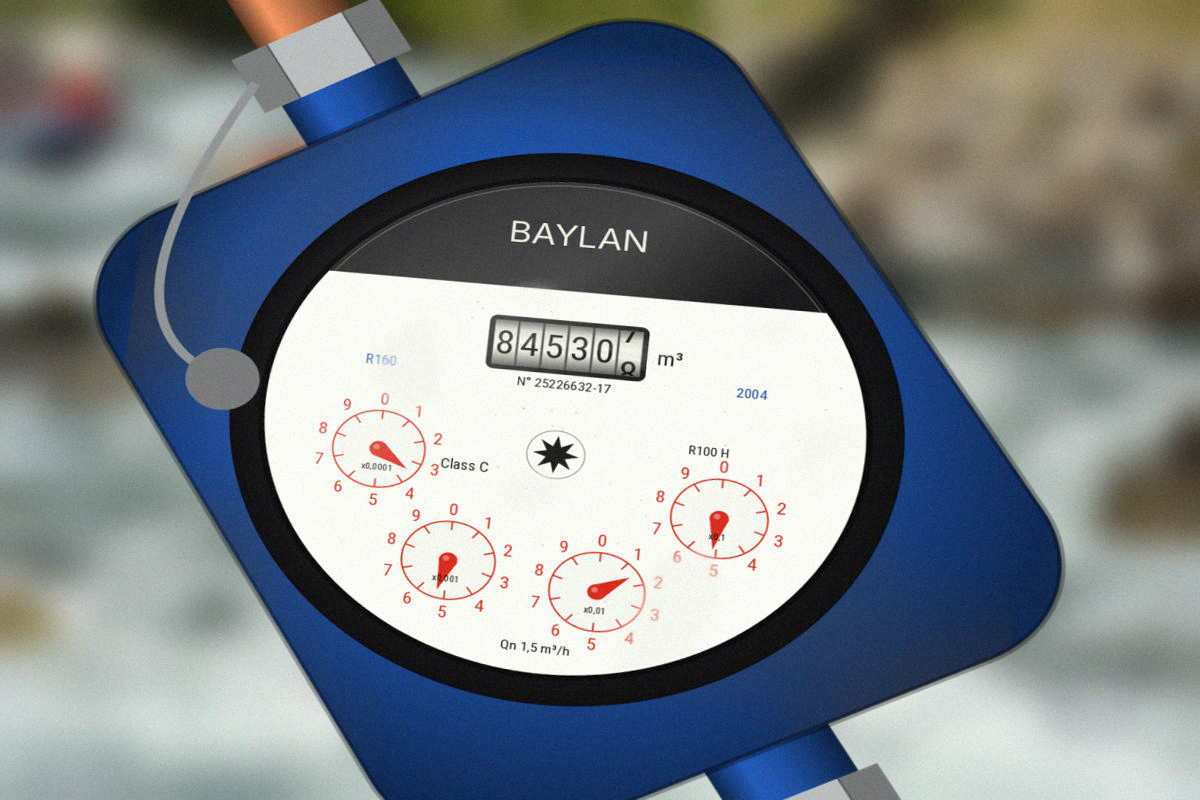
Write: 845307.5153 m³
